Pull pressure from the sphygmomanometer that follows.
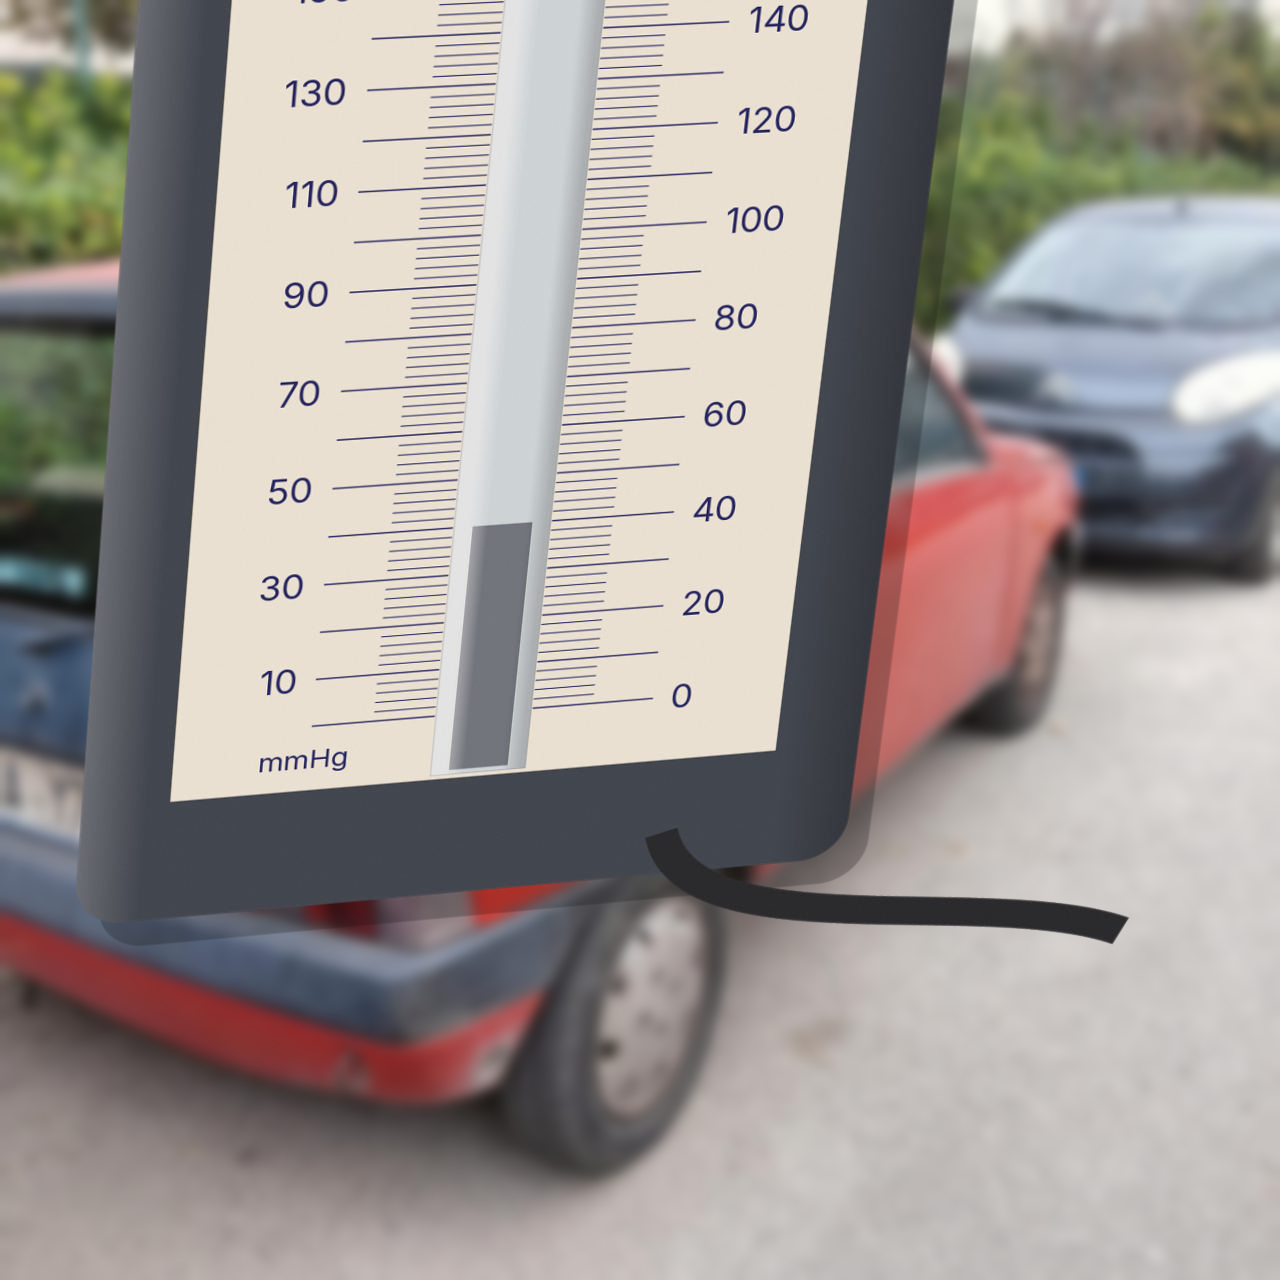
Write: 40 mmHg
